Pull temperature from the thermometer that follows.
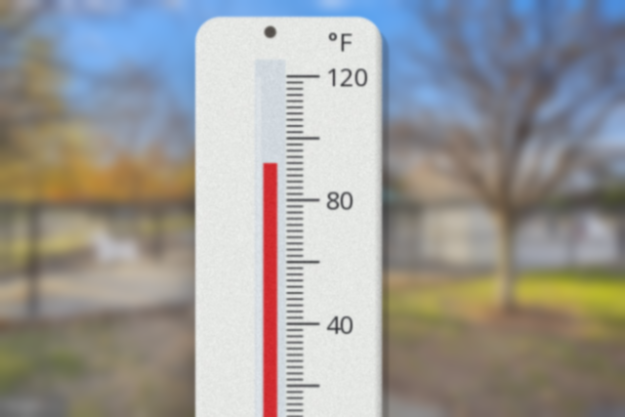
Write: 92 °F
